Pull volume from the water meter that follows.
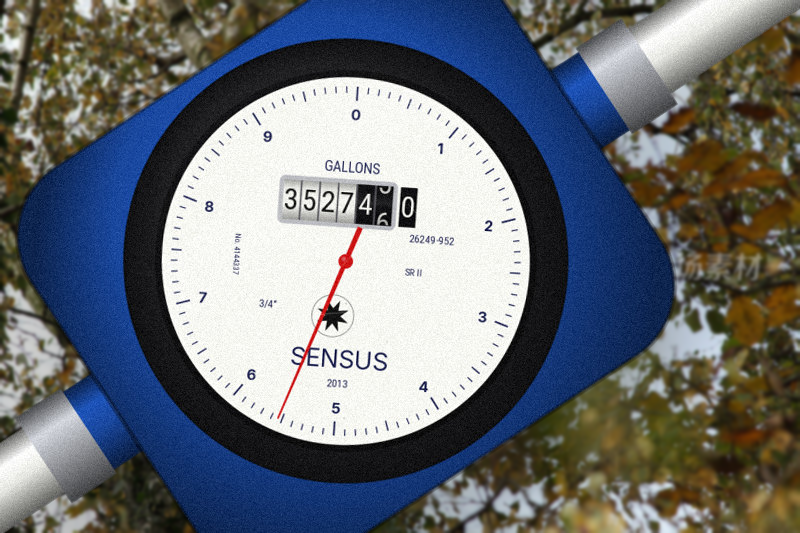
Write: 3527455.5 gal
